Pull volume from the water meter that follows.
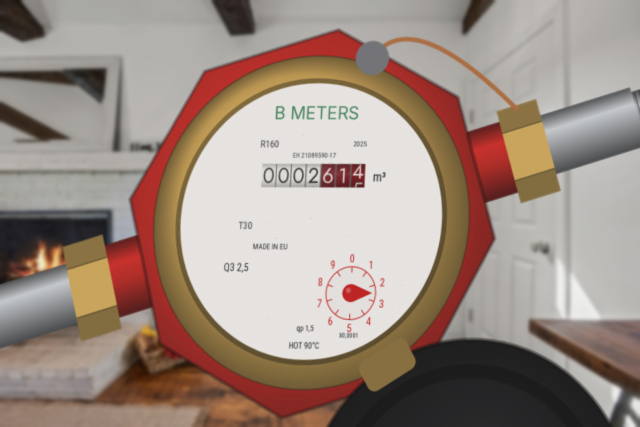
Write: 2.6142 m³
